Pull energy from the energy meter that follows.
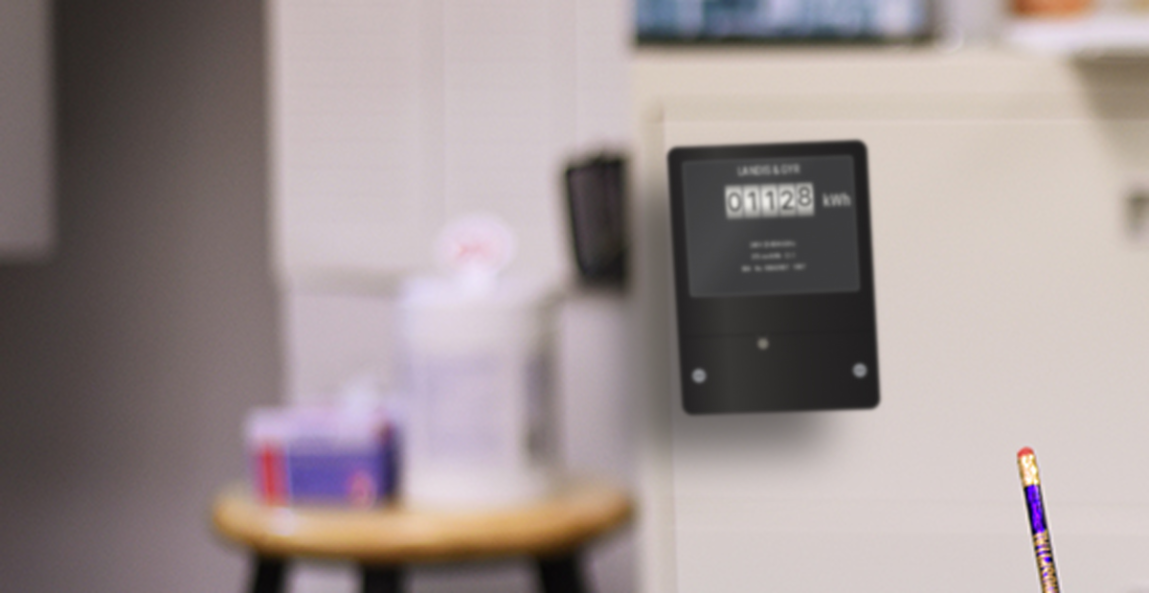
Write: 1128 kWh
